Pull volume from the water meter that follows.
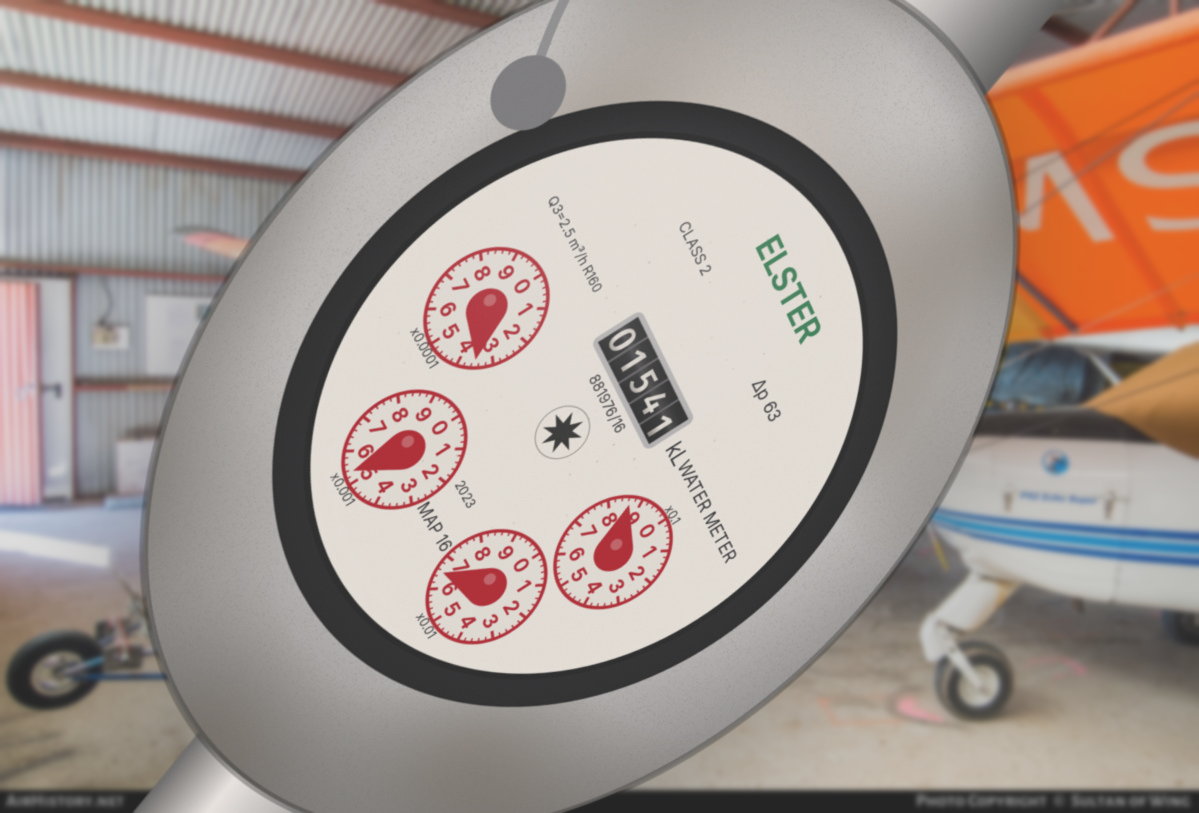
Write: 1540.8653 kL
